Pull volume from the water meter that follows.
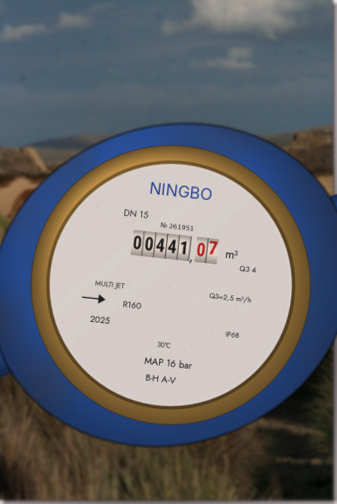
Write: 441.07 m³
